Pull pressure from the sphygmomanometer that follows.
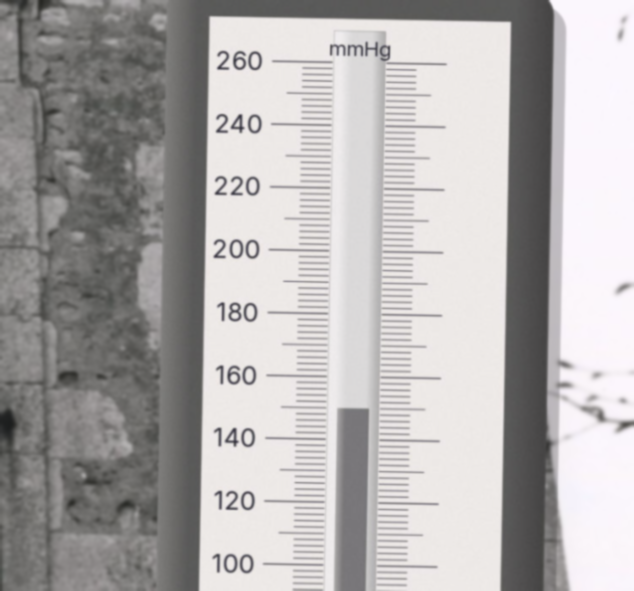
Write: 150 mmHg
